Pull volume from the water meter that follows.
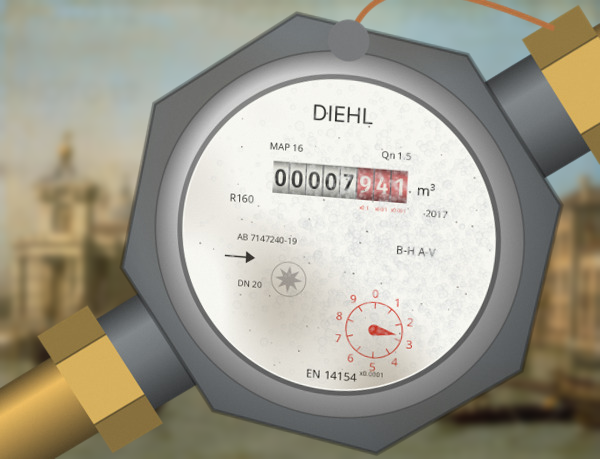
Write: 7.9412 m³
